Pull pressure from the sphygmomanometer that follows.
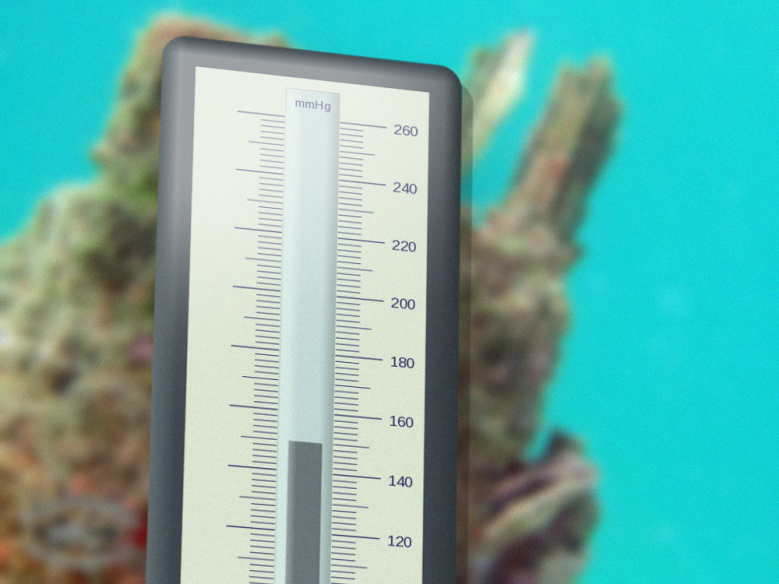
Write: 150 mmHg
